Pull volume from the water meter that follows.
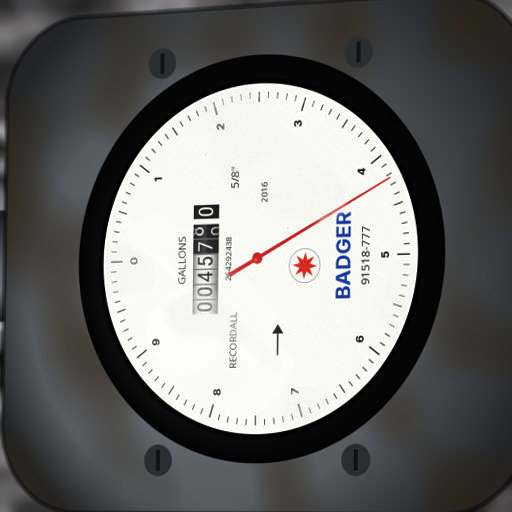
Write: 45784.2 gal
